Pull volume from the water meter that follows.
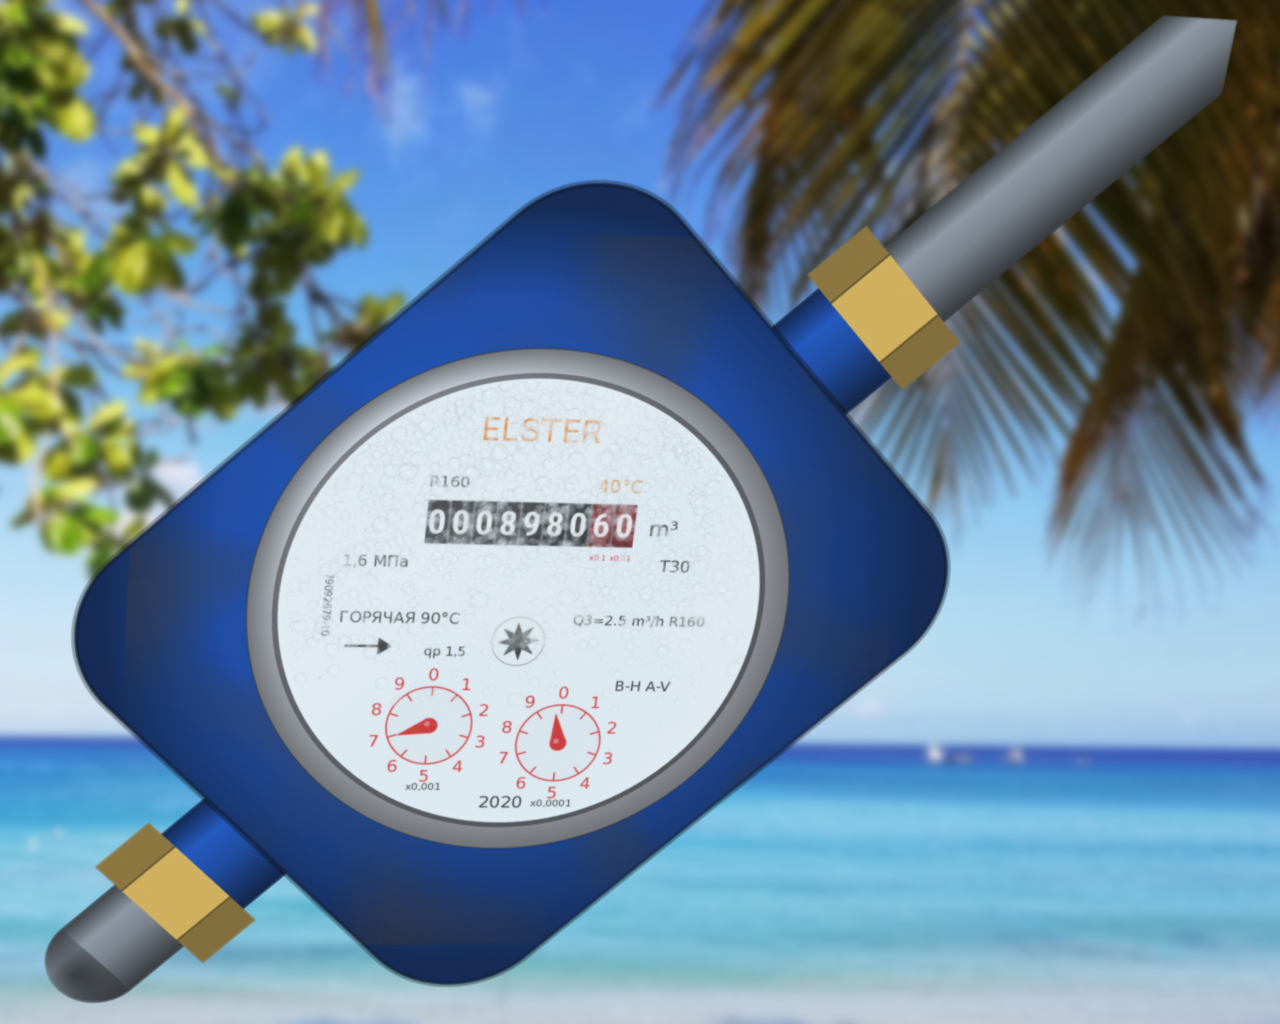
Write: 8980.6069 m³
